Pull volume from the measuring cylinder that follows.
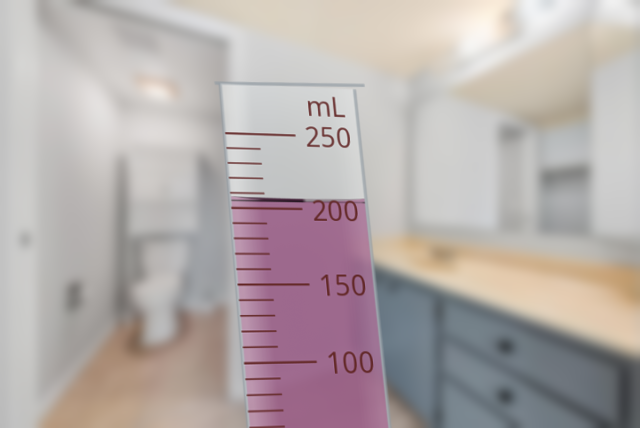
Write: 205 mL
